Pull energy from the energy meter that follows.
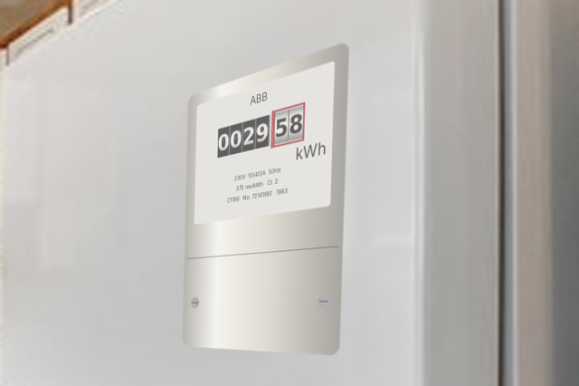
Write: 29.58 kWh
